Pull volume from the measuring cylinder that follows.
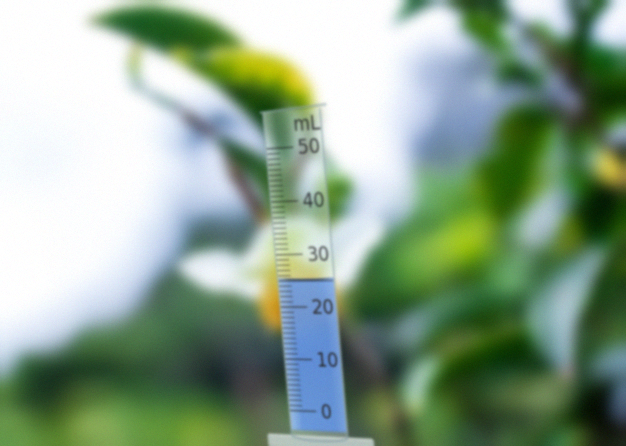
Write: 25 mL
